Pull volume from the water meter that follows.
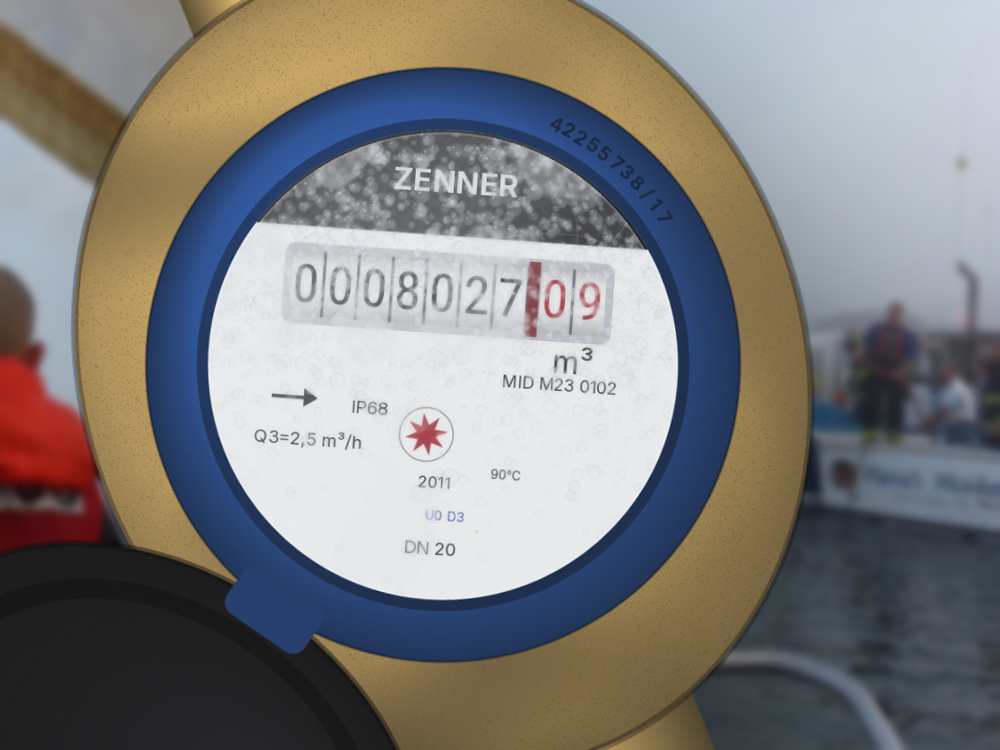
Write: 8027.09 m³
